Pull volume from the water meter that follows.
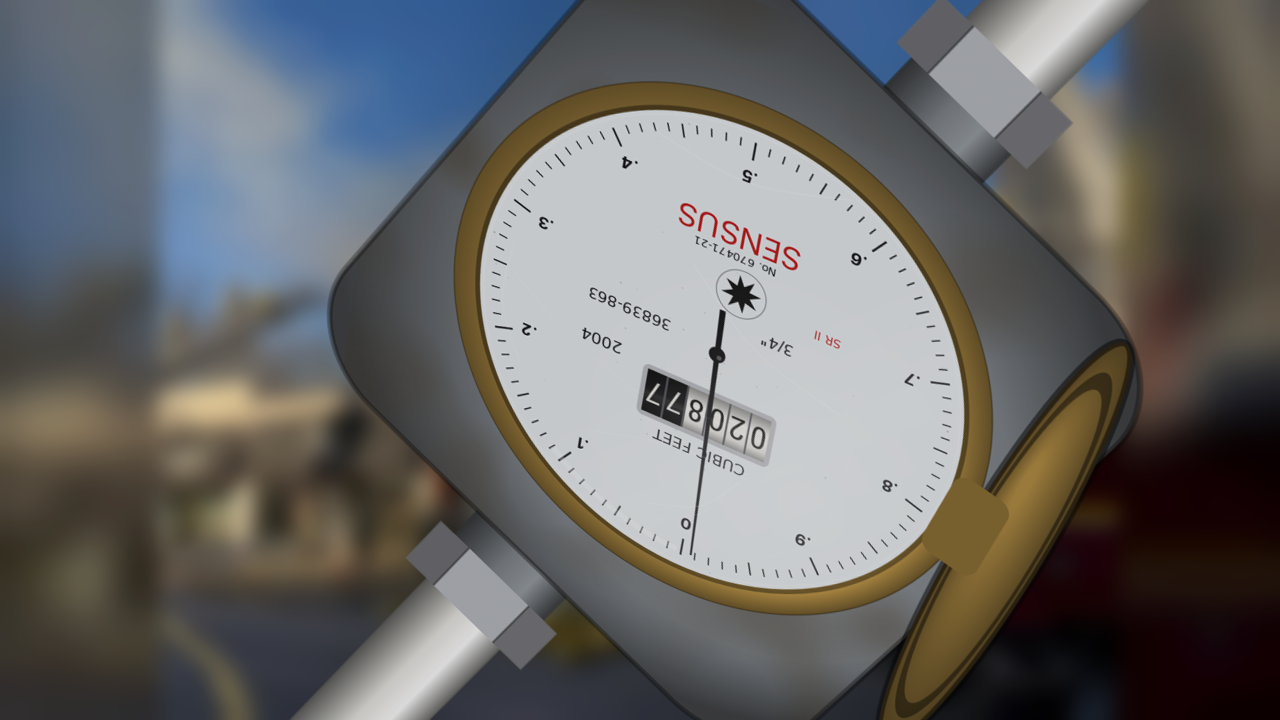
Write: 20876.99 ft³
